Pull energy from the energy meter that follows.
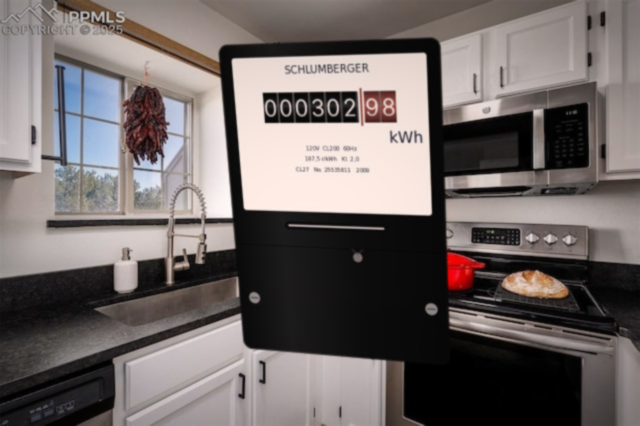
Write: 302.98 kWh
